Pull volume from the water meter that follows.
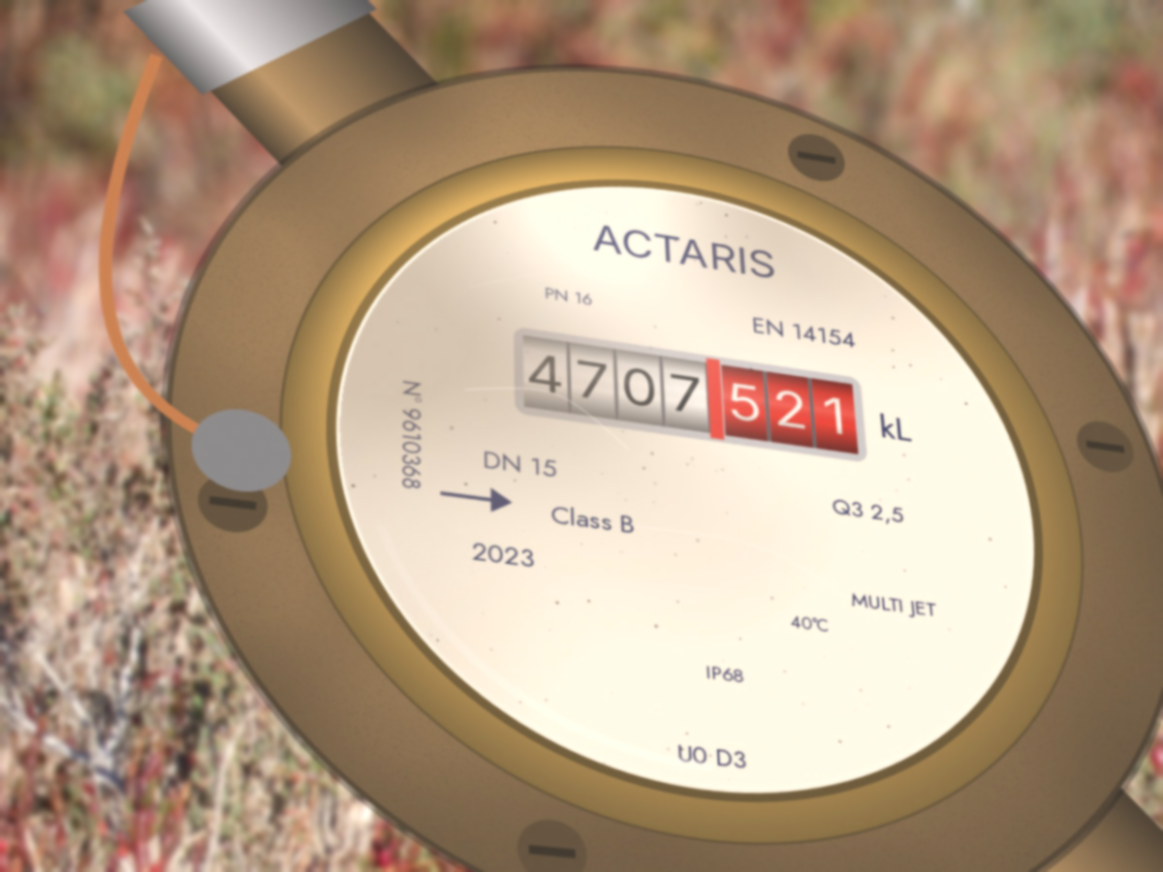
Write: 4707.521 kL
